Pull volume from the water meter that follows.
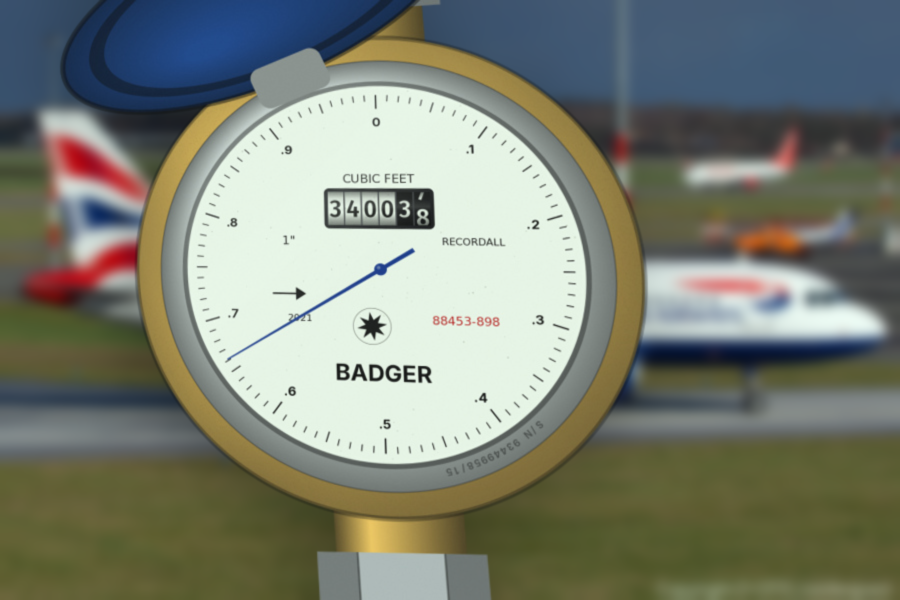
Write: 340037.66 ft³
